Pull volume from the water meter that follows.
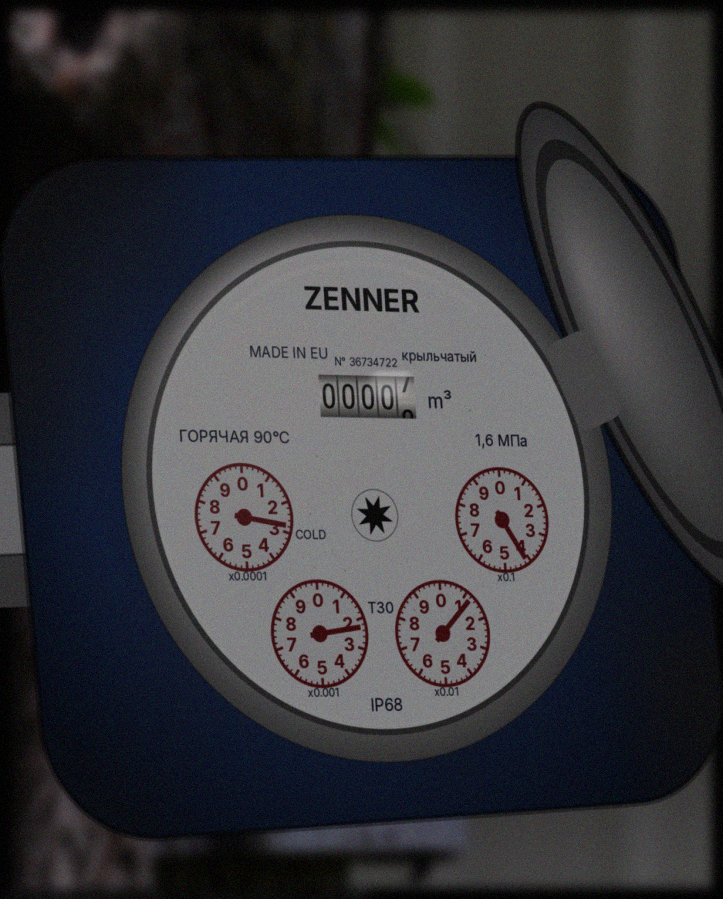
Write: 7.4122 m³
